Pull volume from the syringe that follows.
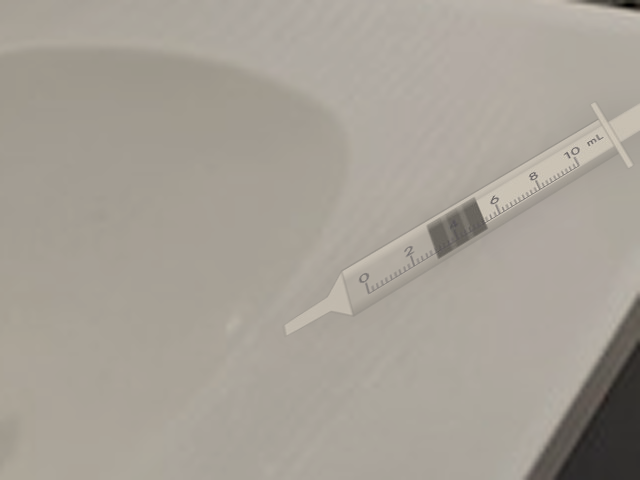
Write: 3 mL
